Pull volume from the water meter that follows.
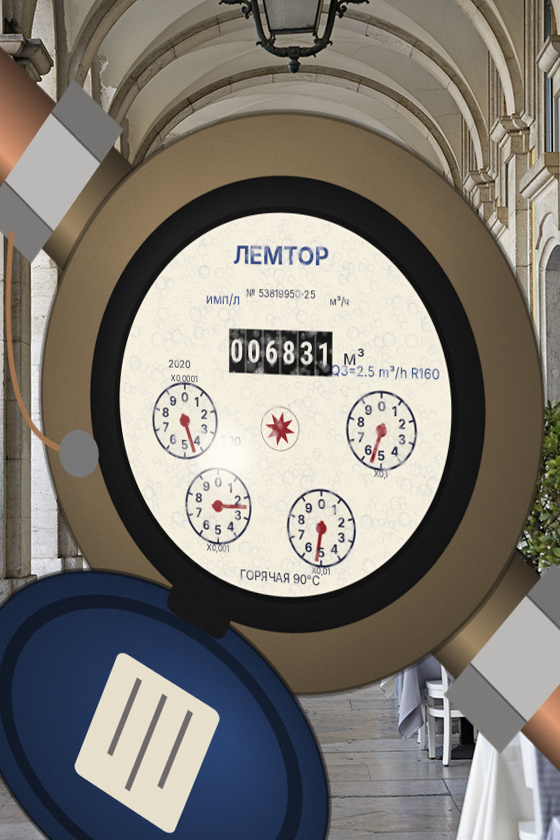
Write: 6831.5524 m³
